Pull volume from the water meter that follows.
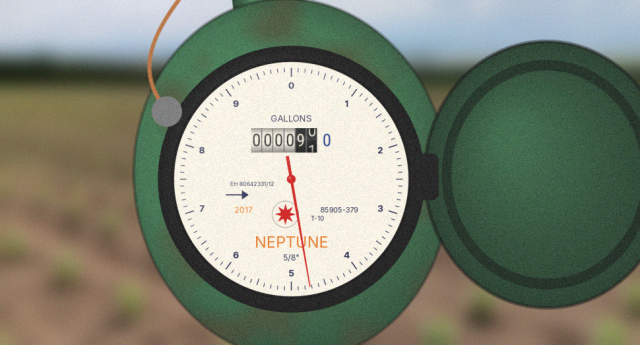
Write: 904.7 gal
